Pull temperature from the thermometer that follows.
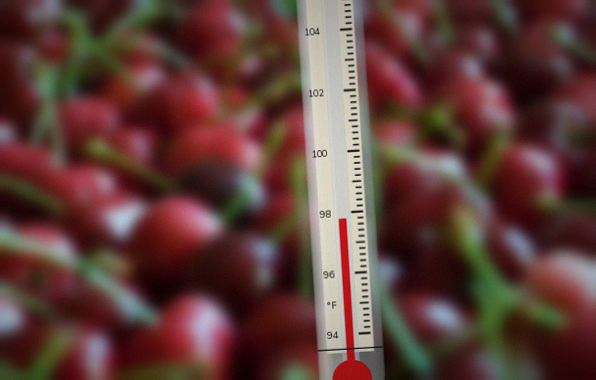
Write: 97.8 °F
